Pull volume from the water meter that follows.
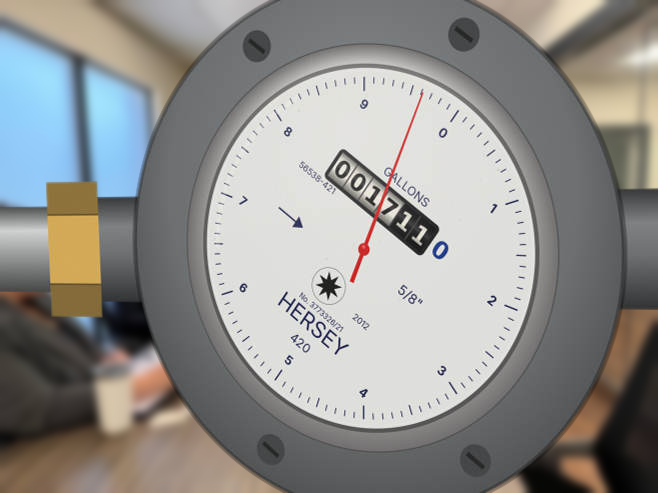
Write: 17109.6 gal
